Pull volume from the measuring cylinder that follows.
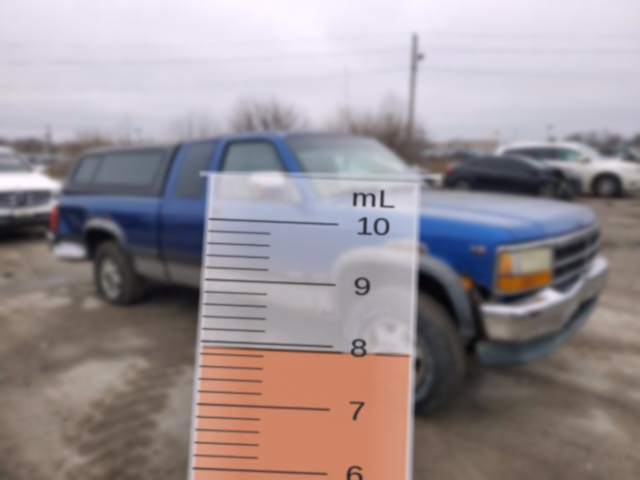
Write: 7.9 mL
